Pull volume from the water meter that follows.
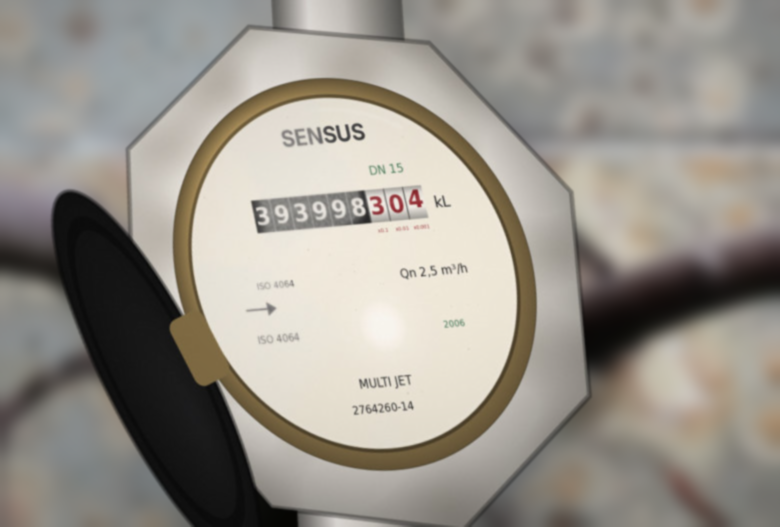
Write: 393998.304 kL
